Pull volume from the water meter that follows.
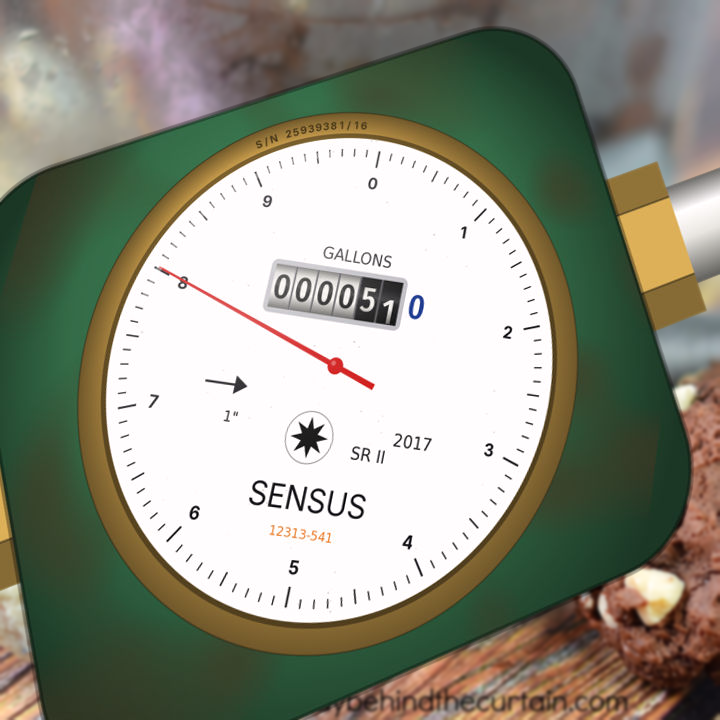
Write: 508.0 gal
